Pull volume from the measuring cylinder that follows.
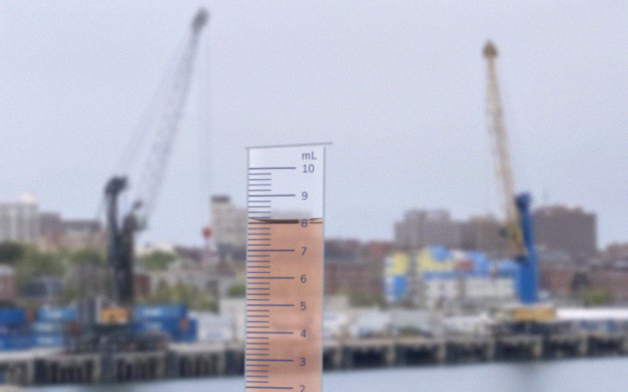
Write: 8 mL
